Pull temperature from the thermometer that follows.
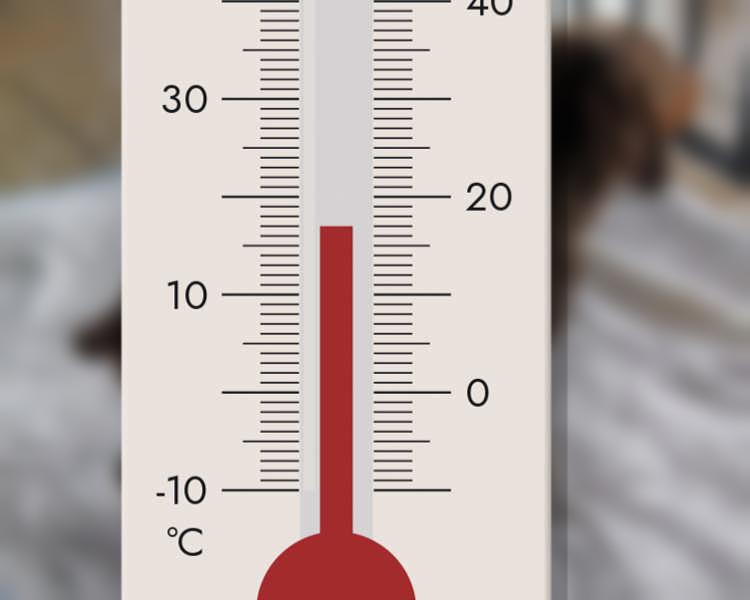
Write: 17 °C
